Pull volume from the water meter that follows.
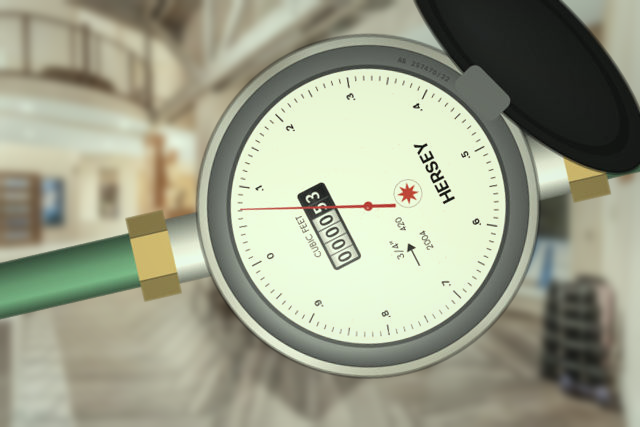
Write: 53.07 ft³
